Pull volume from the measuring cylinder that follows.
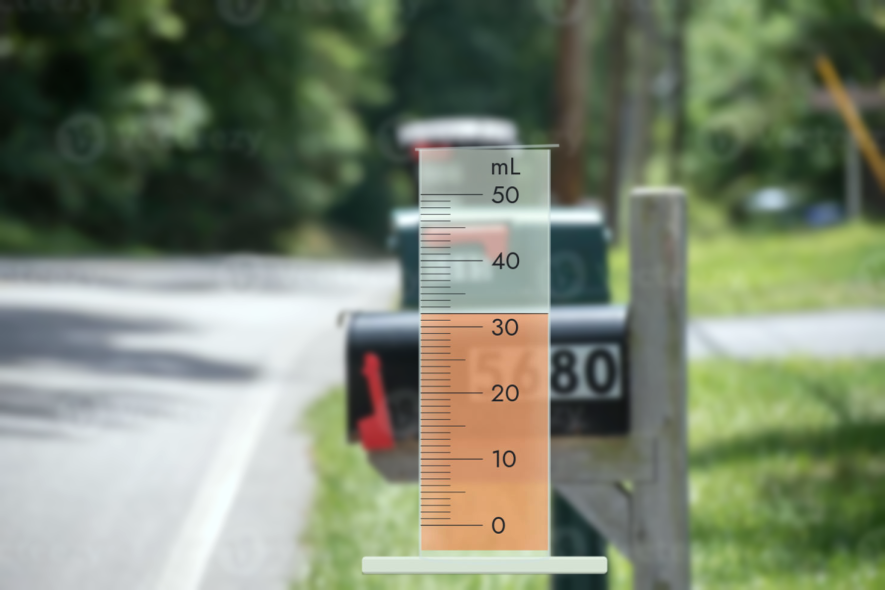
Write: 32 mL
